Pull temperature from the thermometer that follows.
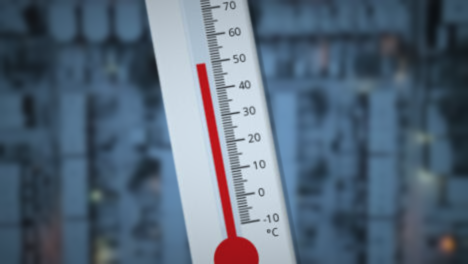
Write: 50 °C
